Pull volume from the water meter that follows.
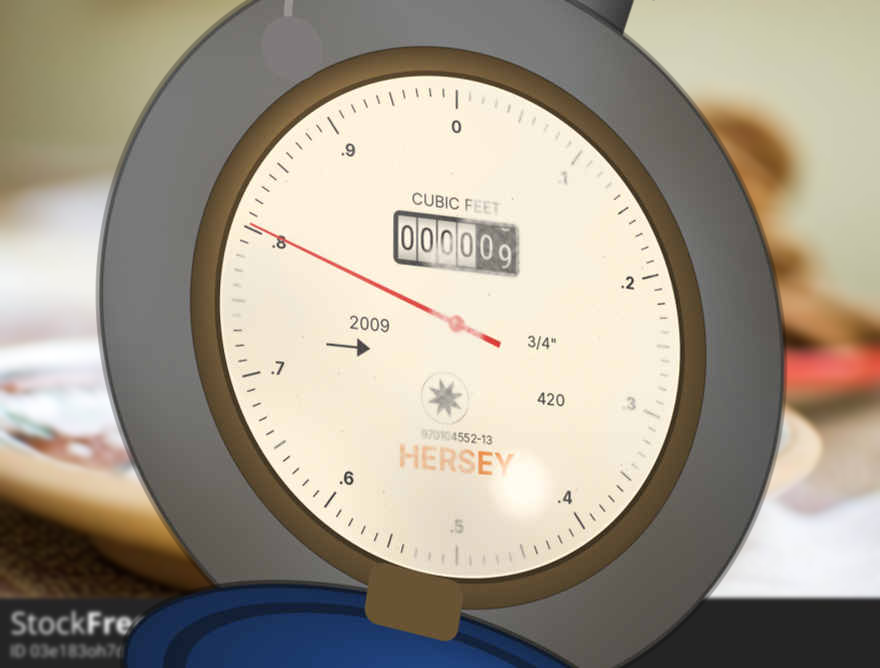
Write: 8.80 ft³
